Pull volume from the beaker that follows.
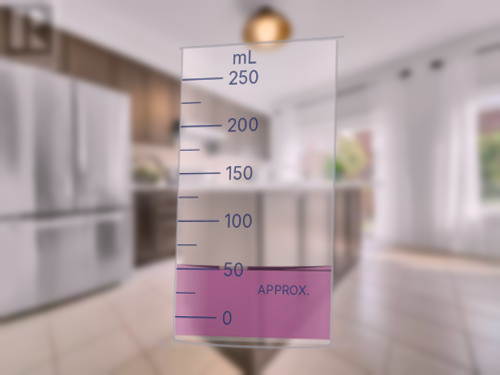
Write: 50 mL
